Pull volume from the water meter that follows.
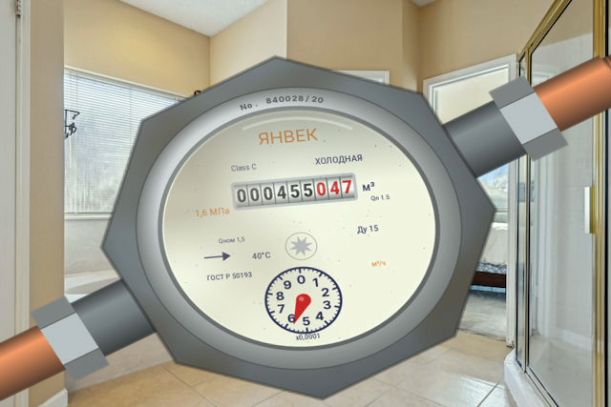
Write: 455.0475 m³
